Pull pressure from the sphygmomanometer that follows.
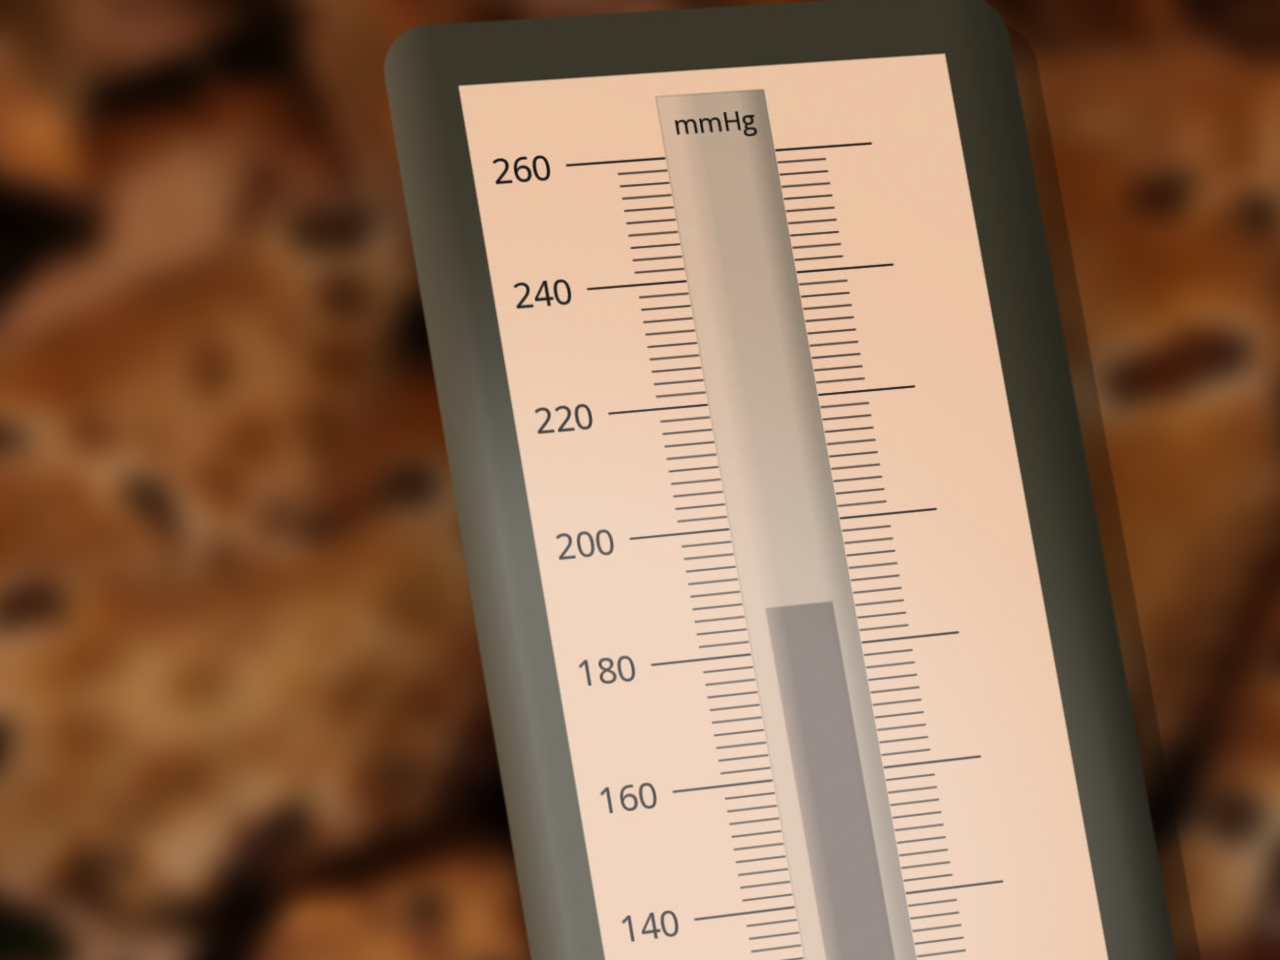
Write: 187 mmHg
